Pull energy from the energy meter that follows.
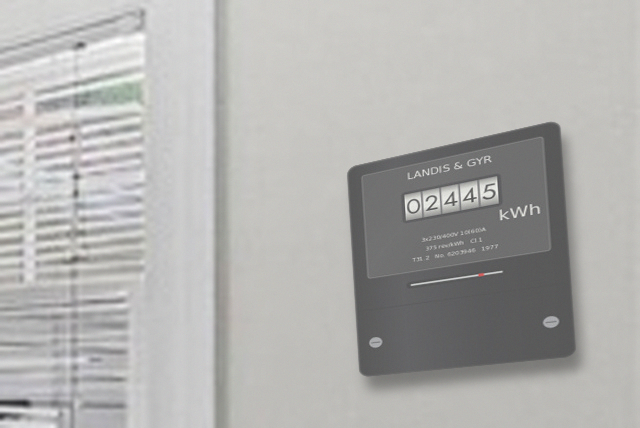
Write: 2445 kWh
